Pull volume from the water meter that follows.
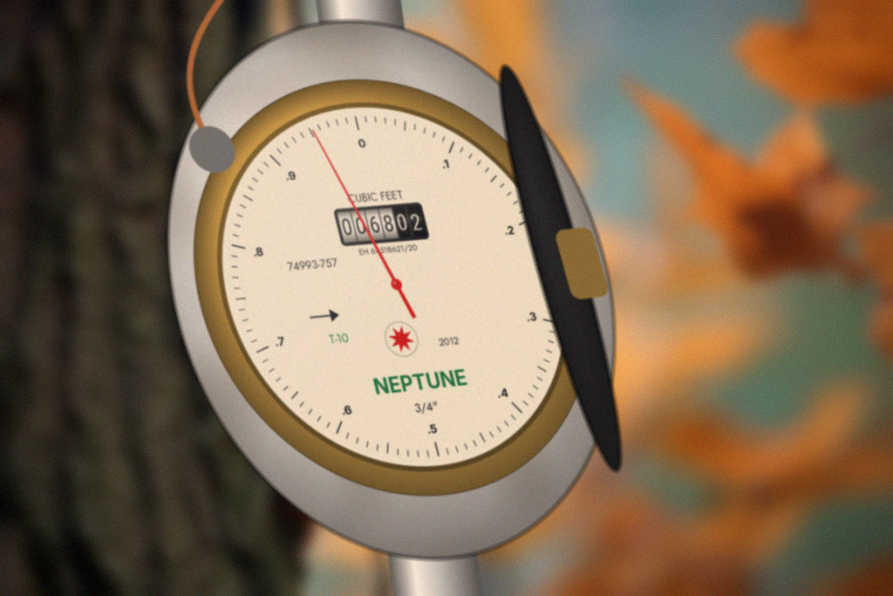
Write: 6801.95 ft³
